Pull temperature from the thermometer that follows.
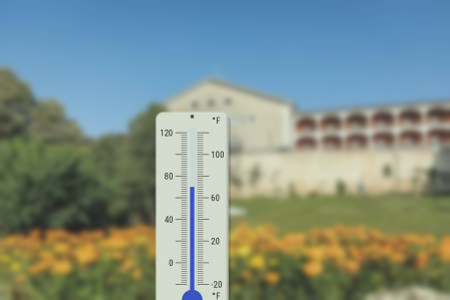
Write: 70 °F
